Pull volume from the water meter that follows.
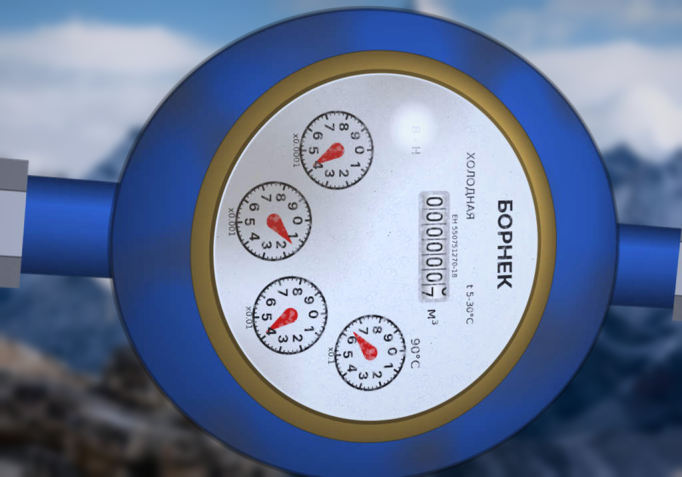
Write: 6.6414 m³
